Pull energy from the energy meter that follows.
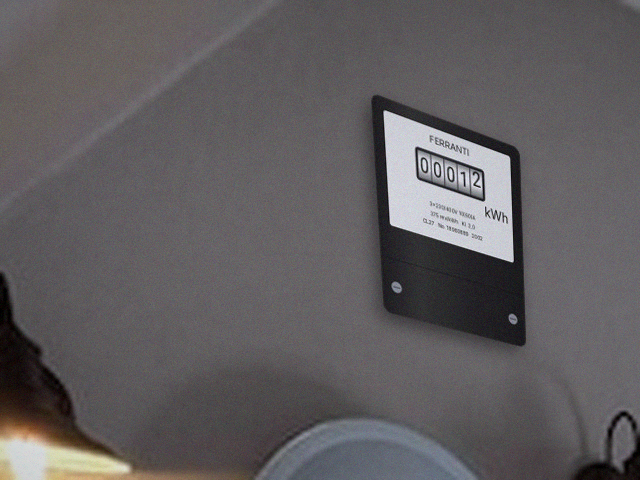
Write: 12 kWh
